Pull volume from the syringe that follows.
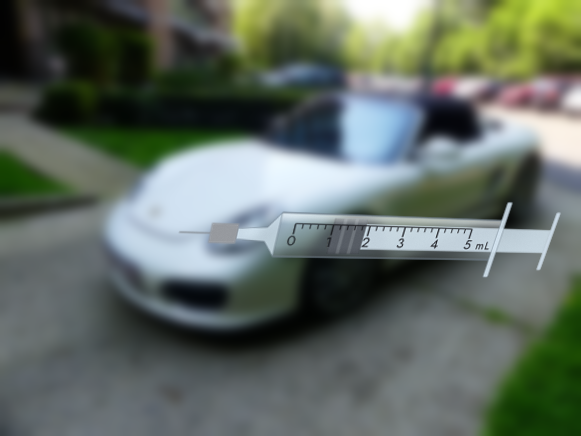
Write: 1 mL
